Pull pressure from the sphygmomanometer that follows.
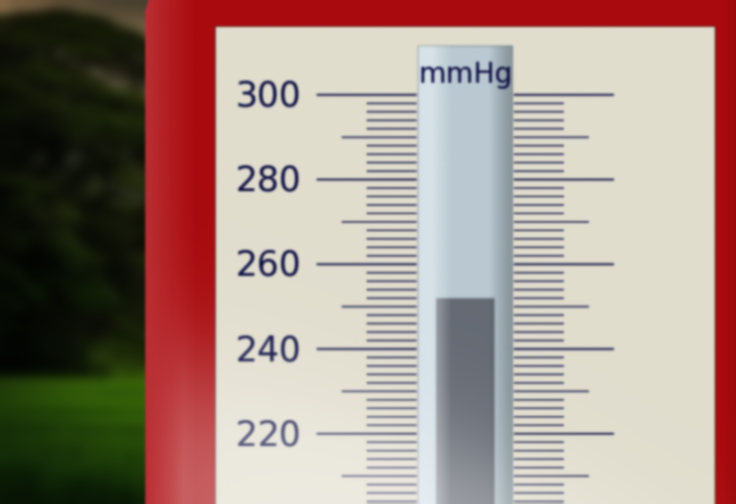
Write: 252 mmHg
